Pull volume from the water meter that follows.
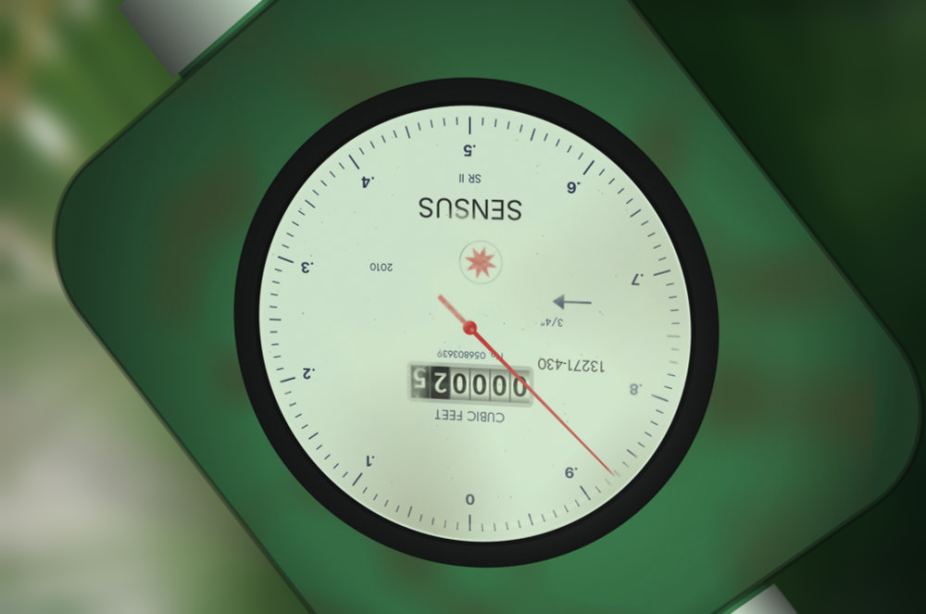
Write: 24.87 ft³
